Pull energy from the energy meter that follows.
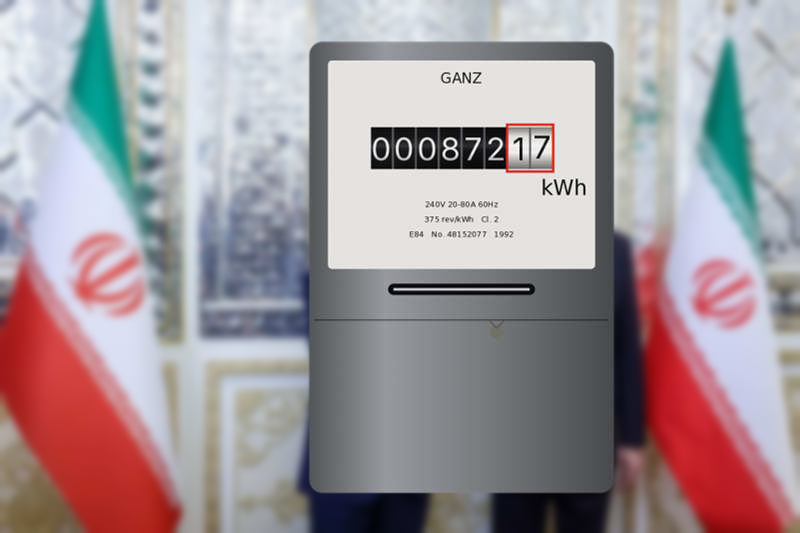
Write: 872.17 kWh
